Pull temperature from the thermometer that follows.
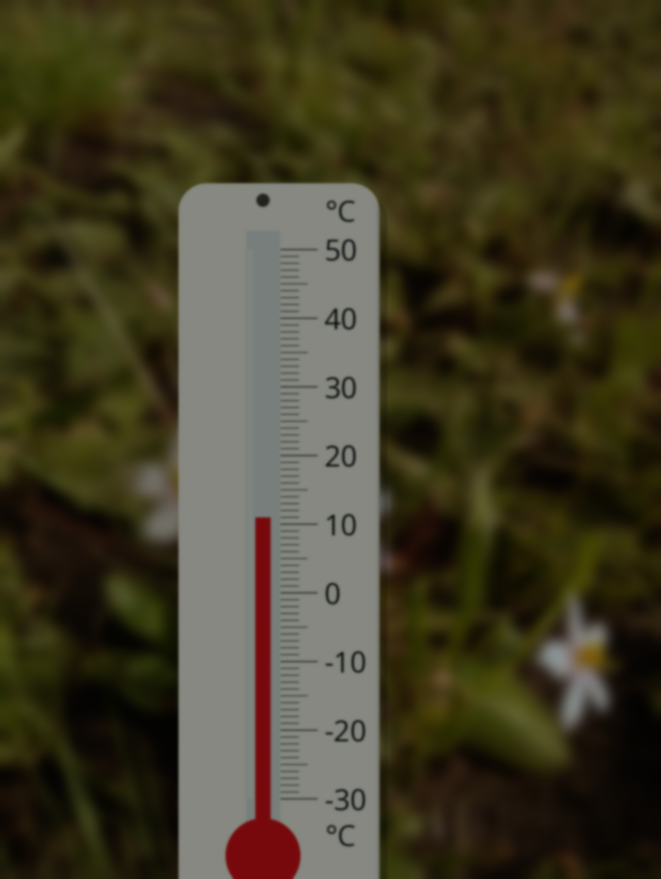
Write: 11 °C
